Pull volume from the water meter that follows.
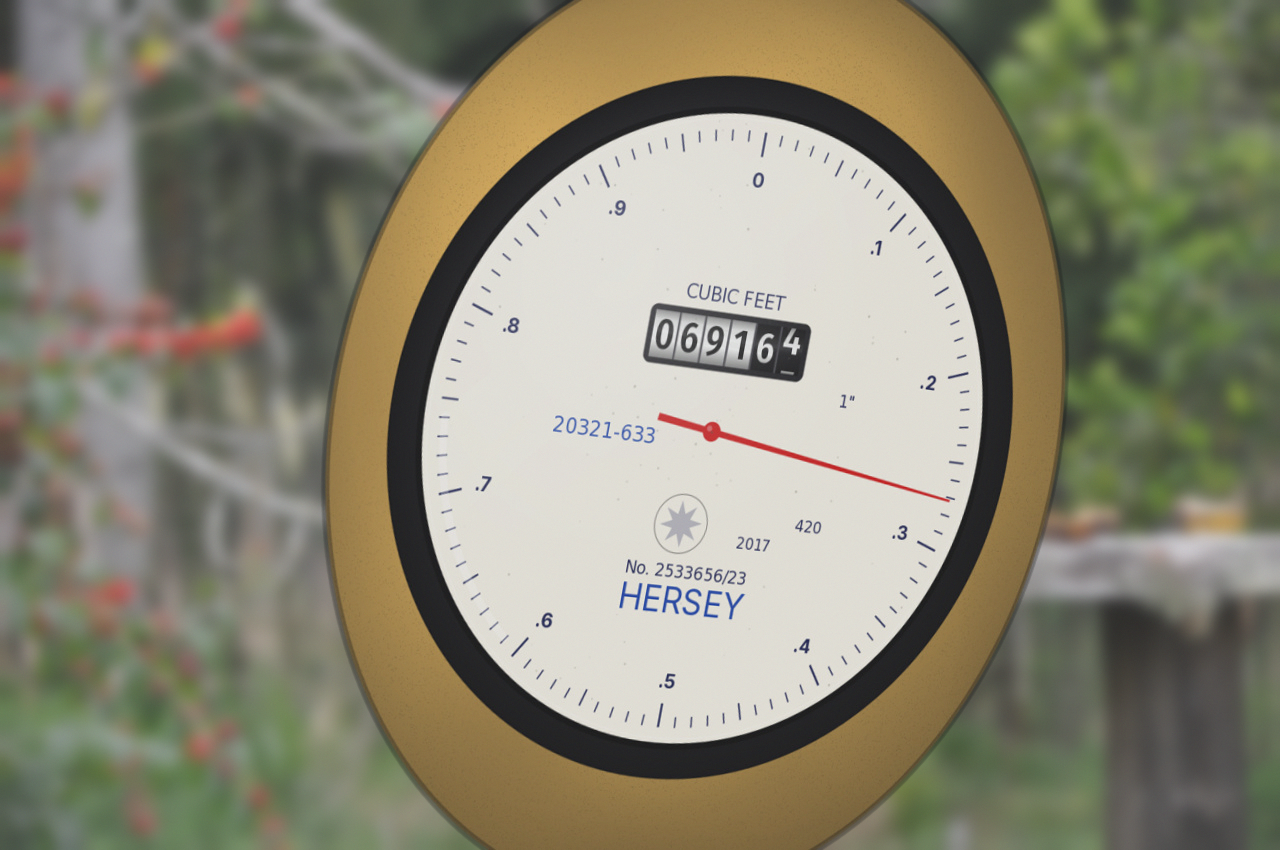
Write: 69164.27 ft³
